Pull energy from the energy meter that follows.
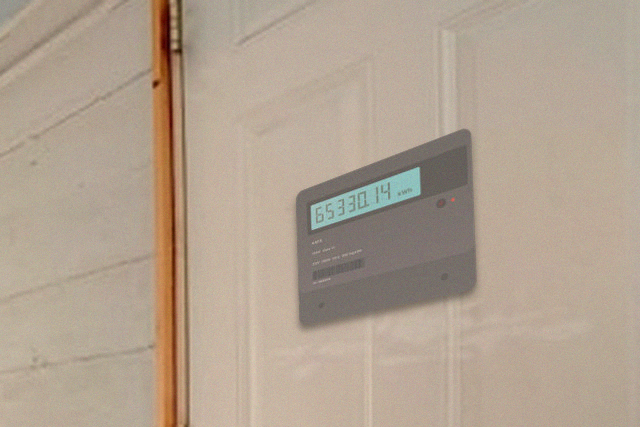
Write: 65330.14 kWh
